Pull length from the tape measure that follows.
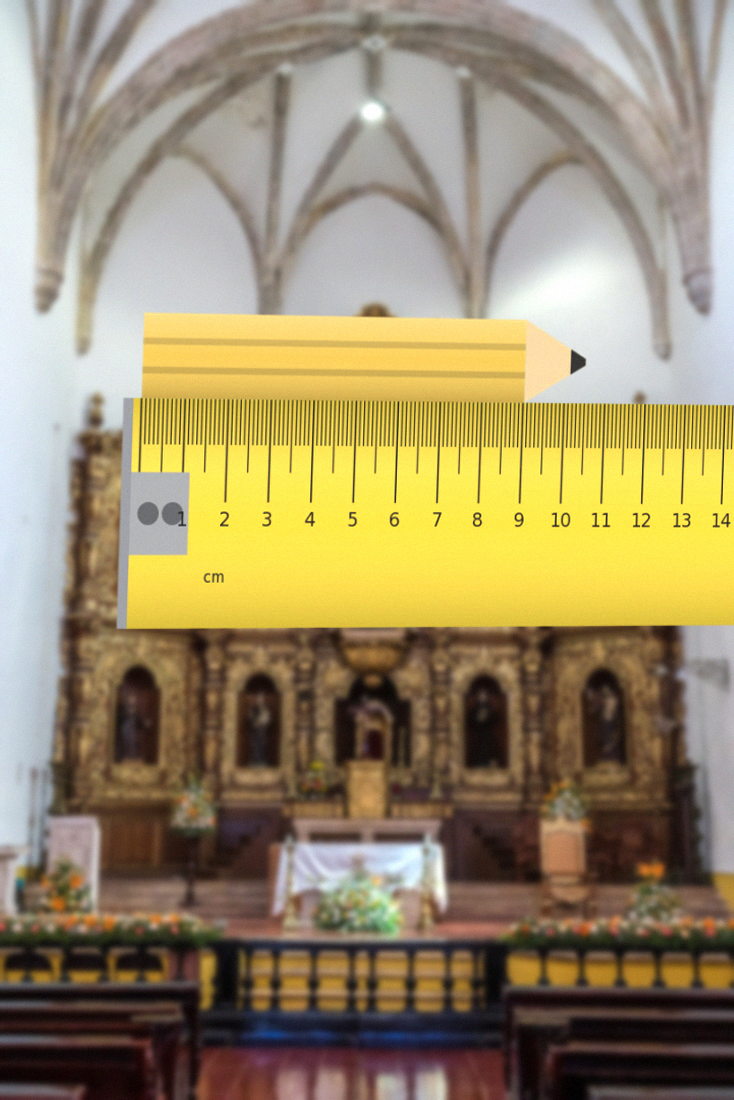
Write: 10.5 cm
